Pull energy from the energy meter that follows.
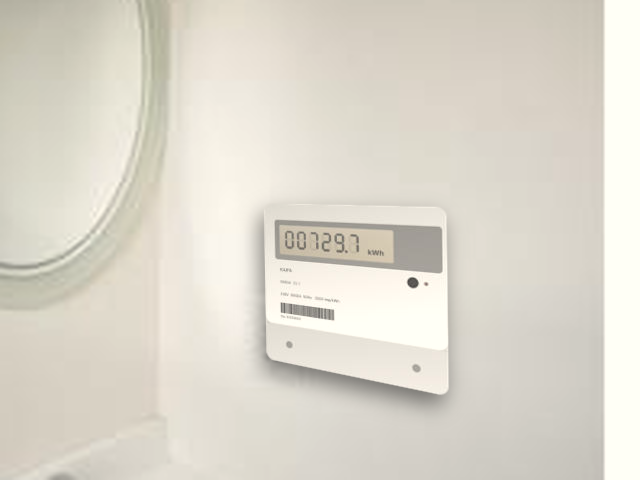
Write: 729.7 kWh
